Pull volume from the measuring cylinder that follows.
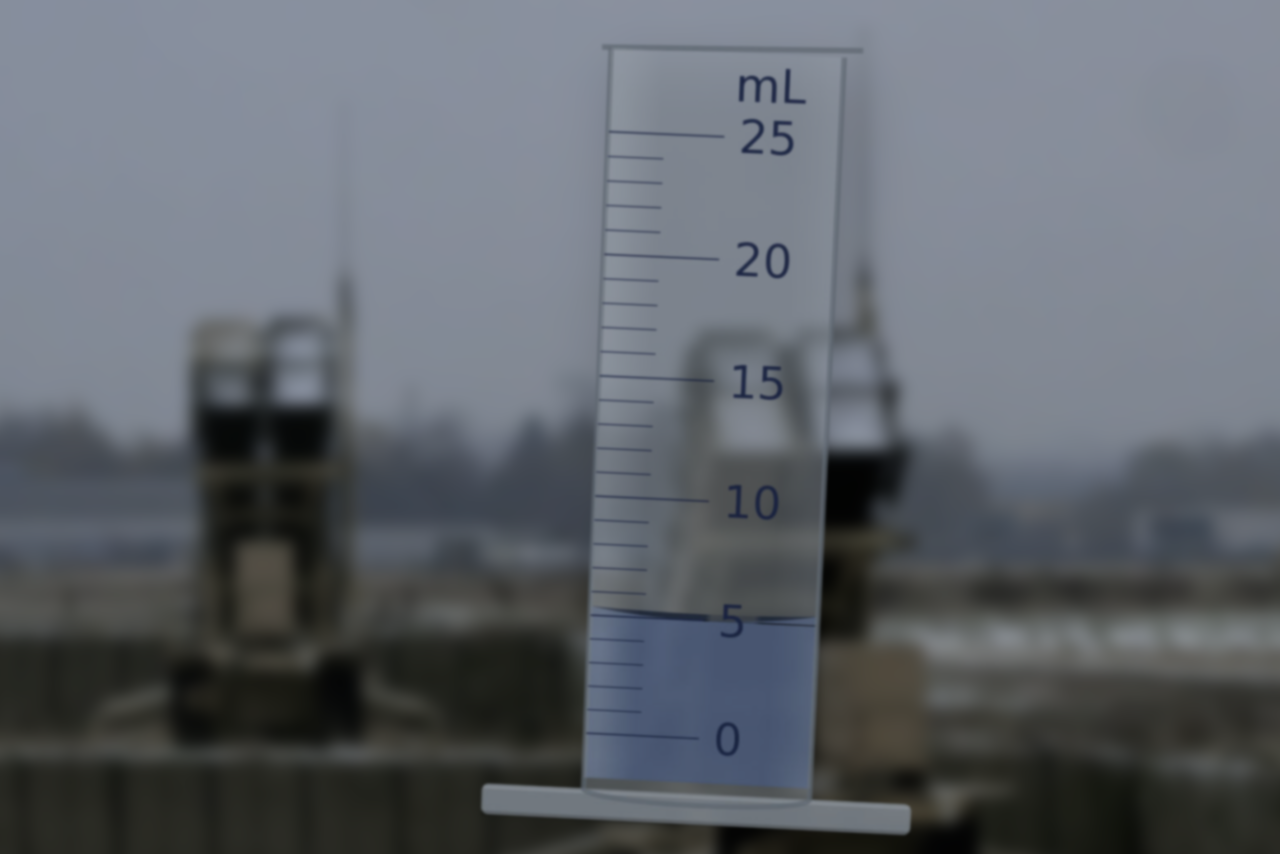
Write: 5 mL
